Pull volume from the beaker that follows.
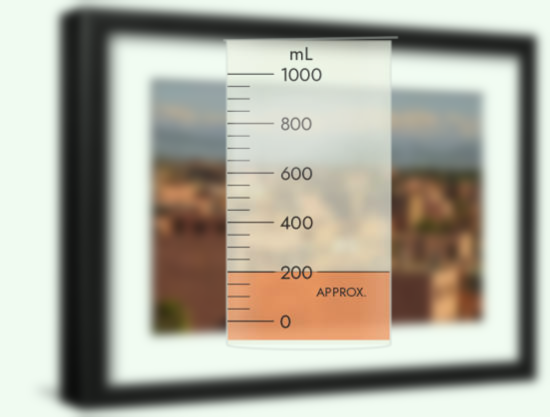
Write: 200 mL
